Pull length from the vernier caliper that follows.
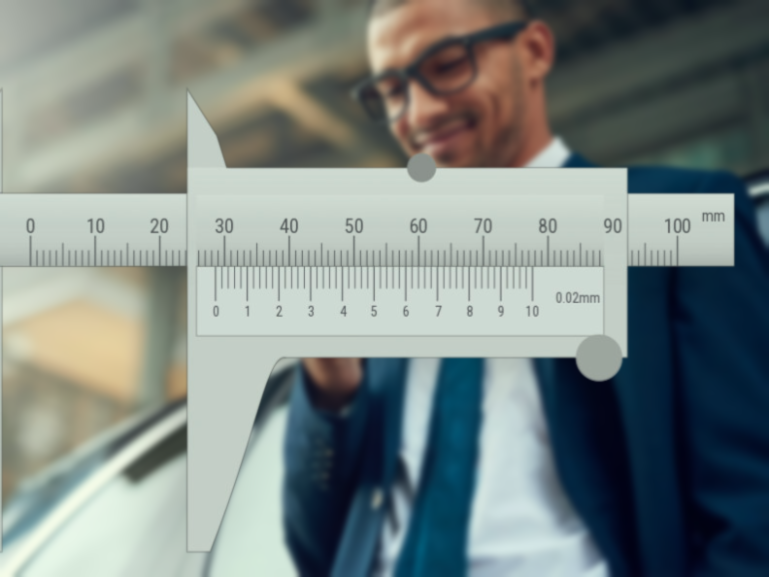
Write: 28.6 mm
